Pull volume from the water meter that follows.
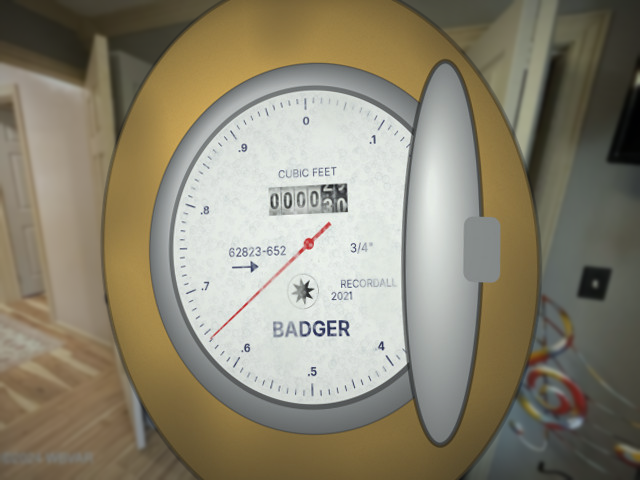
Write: 29.64 ft³
